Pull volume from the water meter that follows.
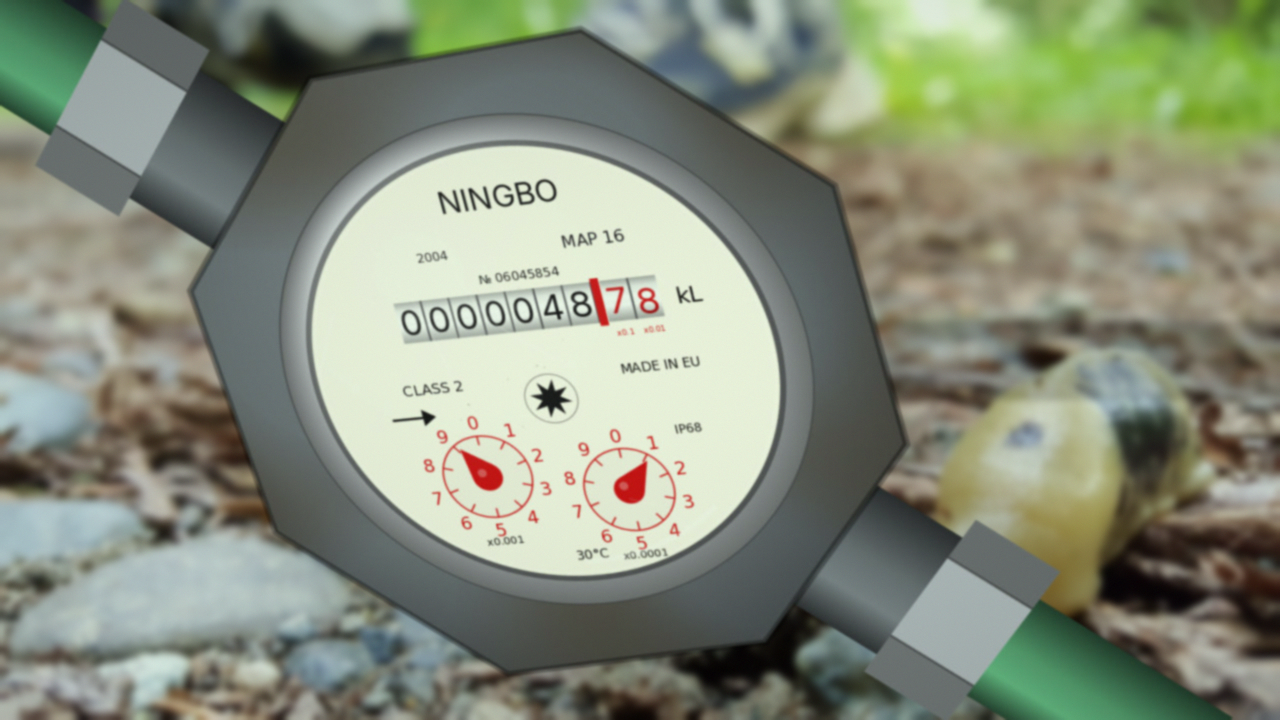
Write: 48.7791 kL
